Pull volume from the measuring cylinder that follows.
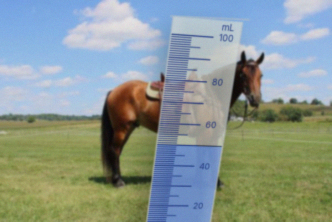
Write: 50 mL
